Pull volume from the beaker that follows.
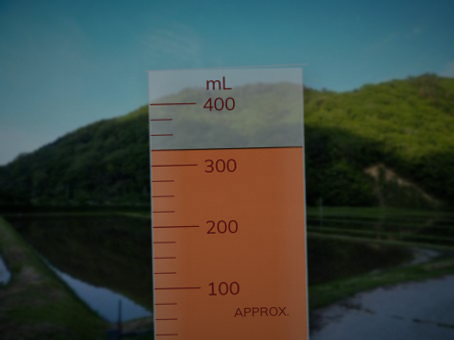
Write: 325 mL
